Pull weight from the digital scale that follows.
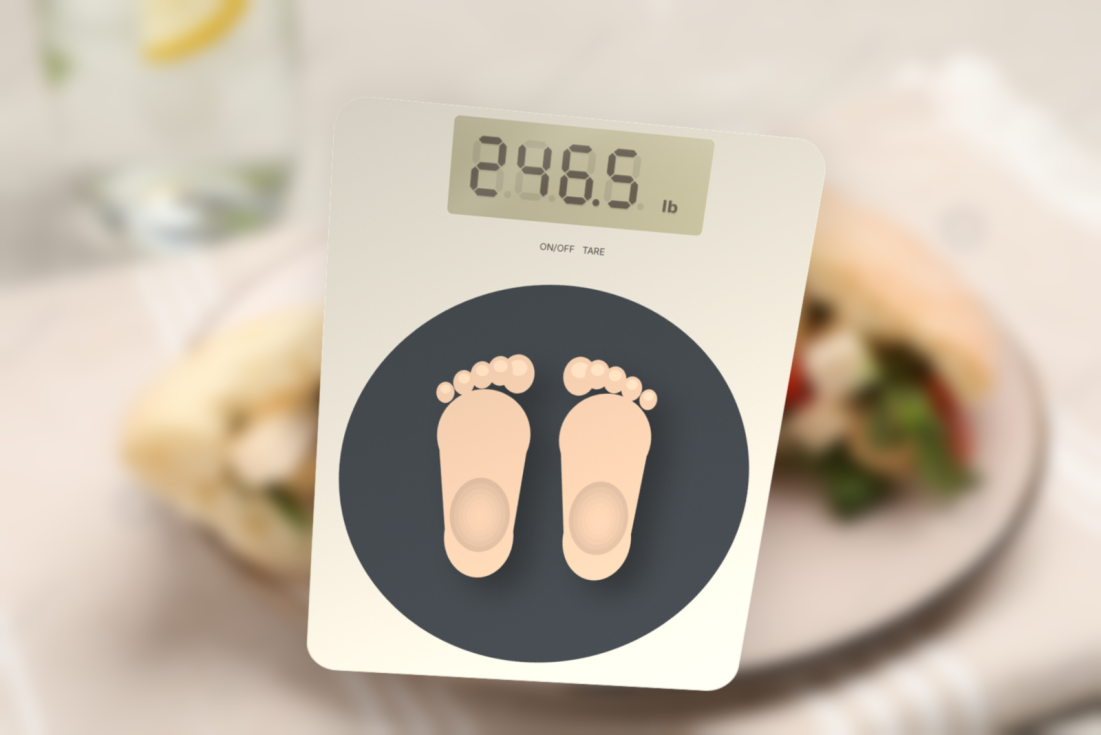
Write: 246.5 lb
